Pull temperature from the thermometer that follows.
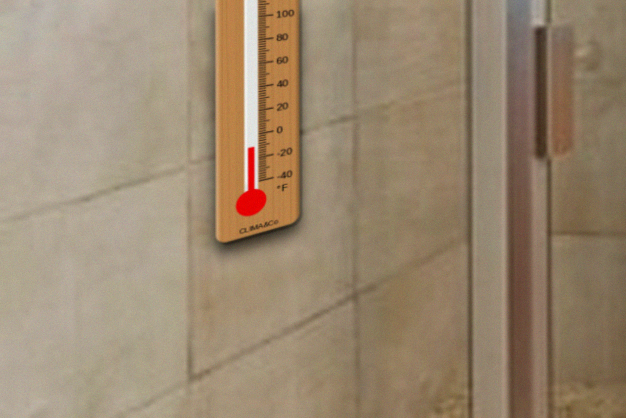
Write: -10 °F
